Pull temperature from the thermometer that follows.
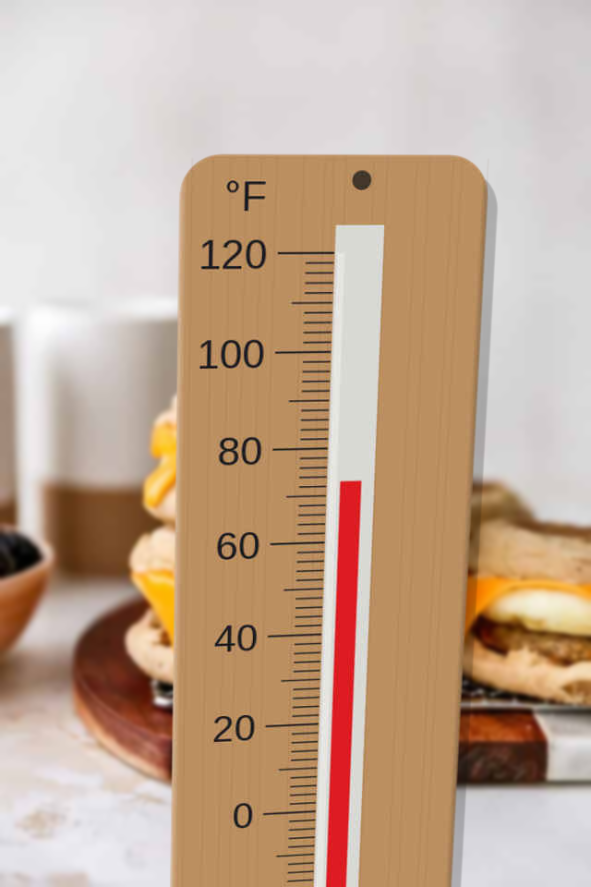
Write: 73 °F
